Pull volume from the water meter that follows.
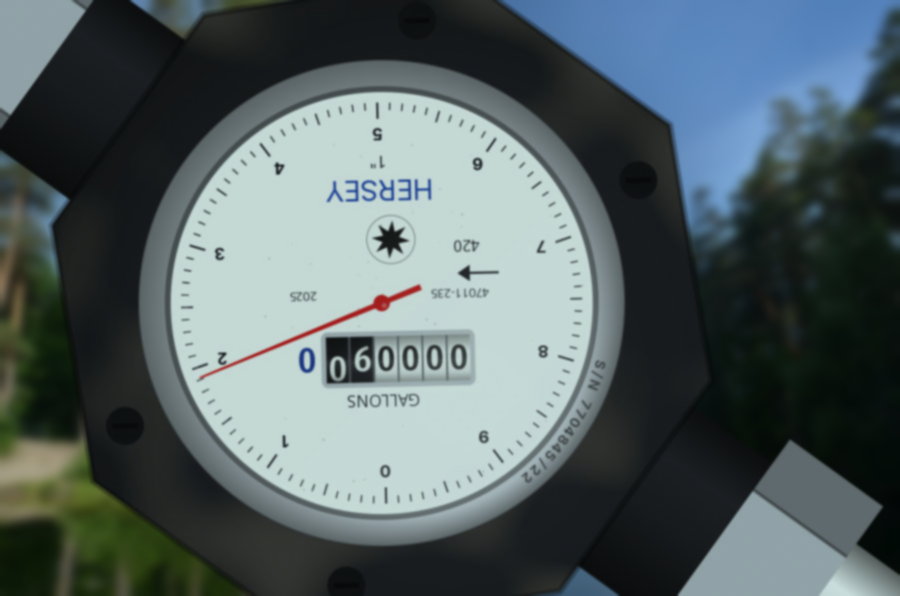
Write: 901.9 gal
